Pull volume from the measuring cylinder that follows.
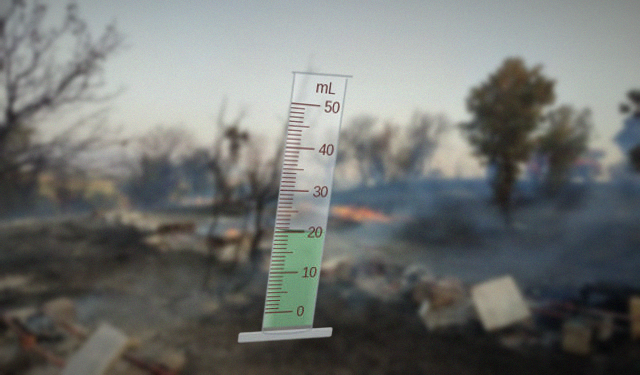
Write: 20 mL
